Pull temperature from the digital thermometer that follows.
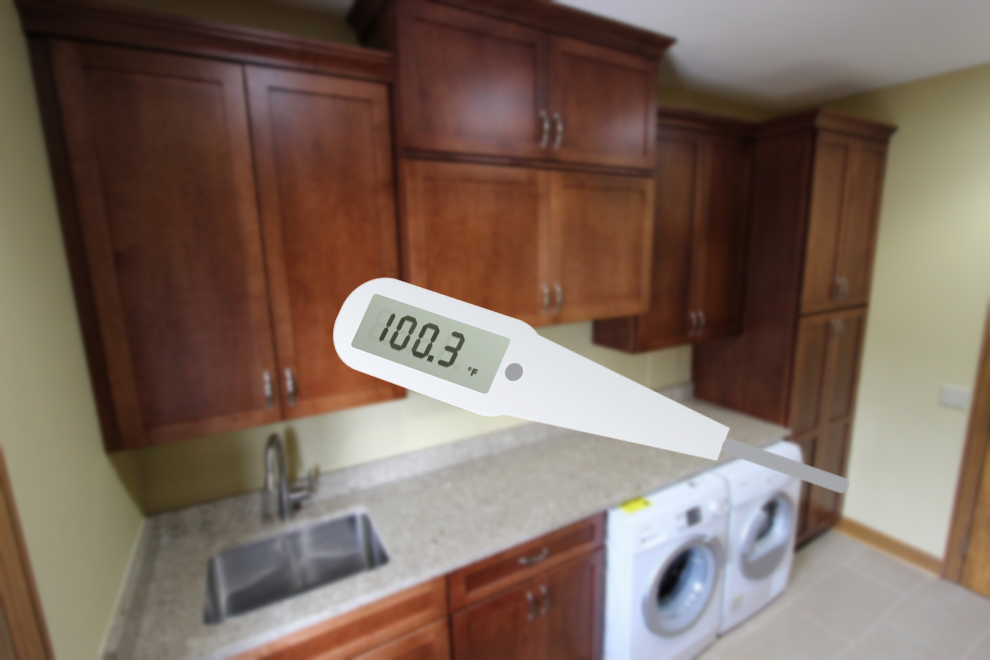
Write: 100.3 °F
